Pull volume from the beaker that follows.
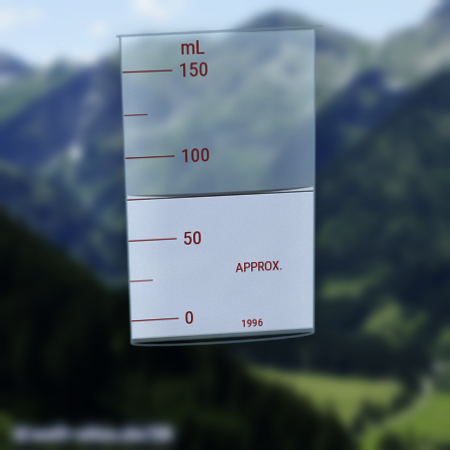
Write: 75 mL
